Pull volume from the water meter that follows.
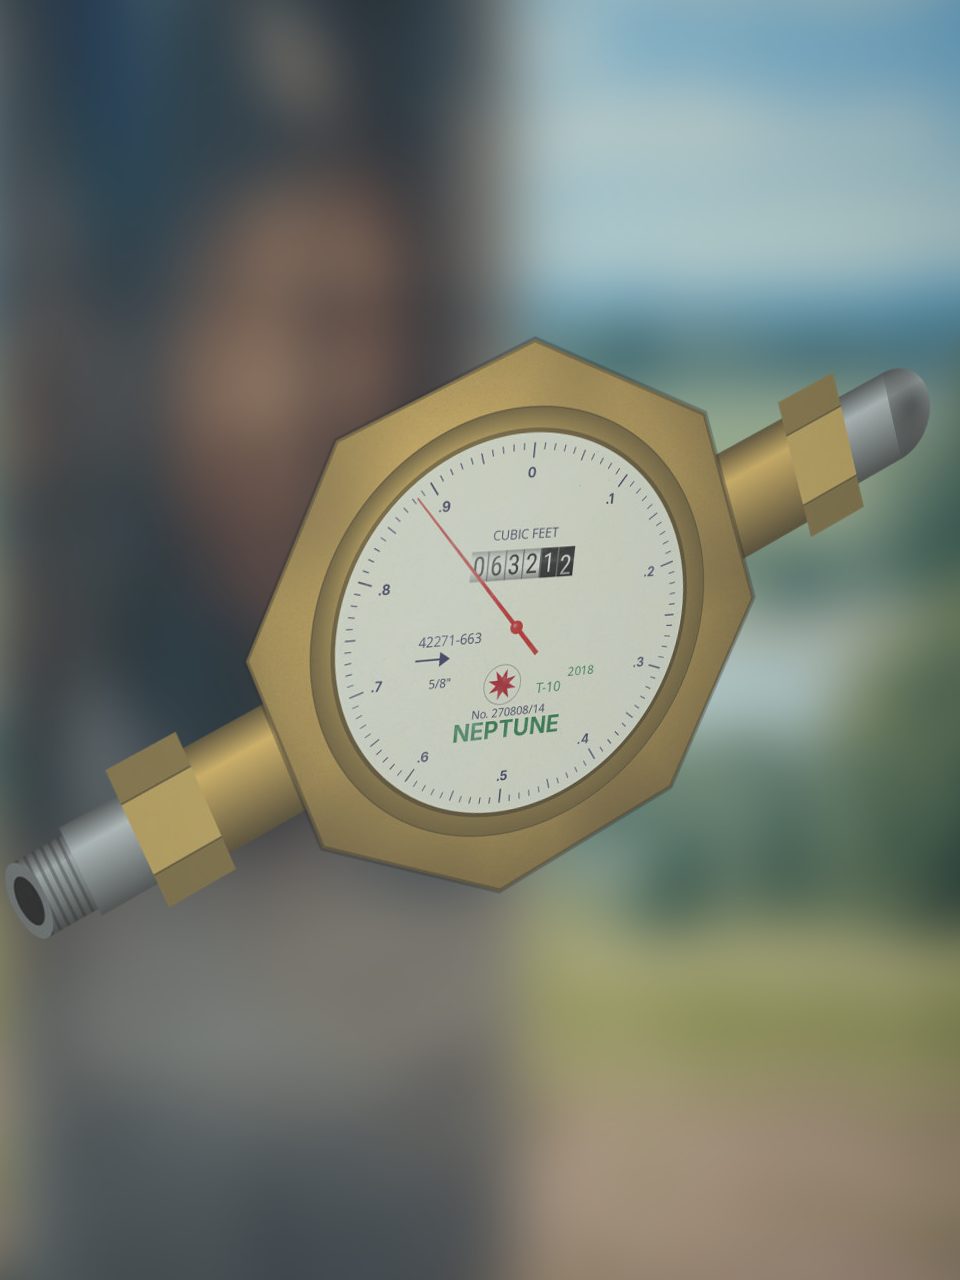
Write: 63211.88 ft³
